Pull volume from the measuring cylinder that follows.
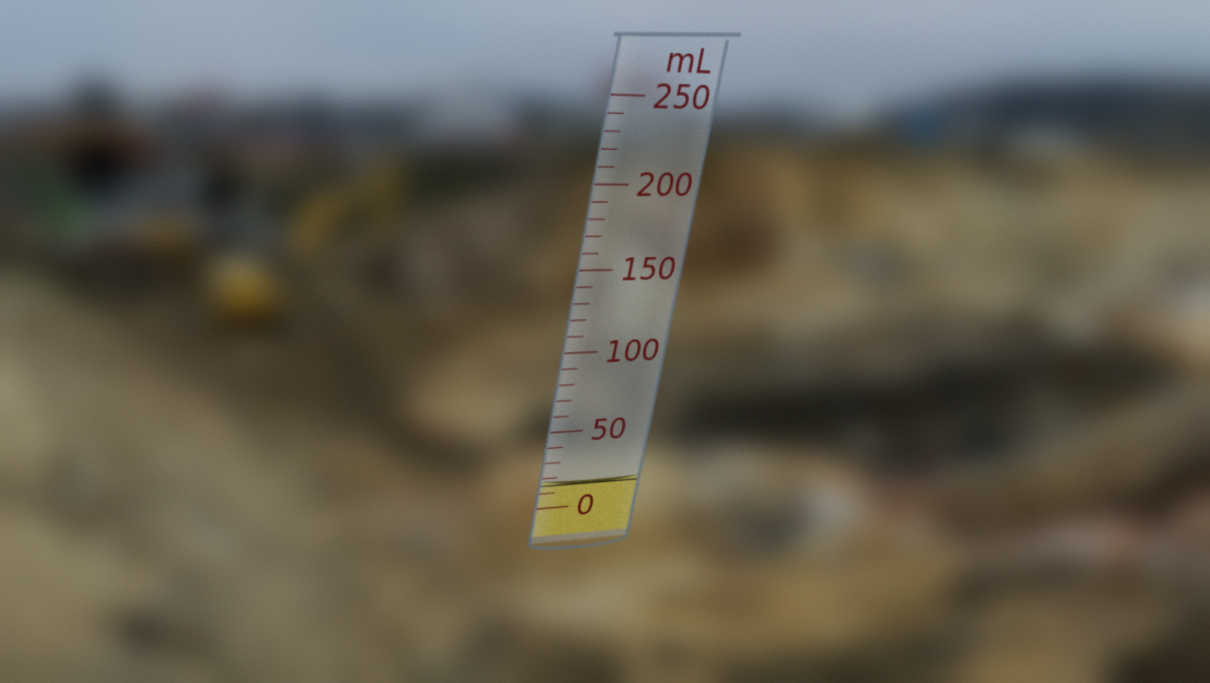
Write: 15 mL
